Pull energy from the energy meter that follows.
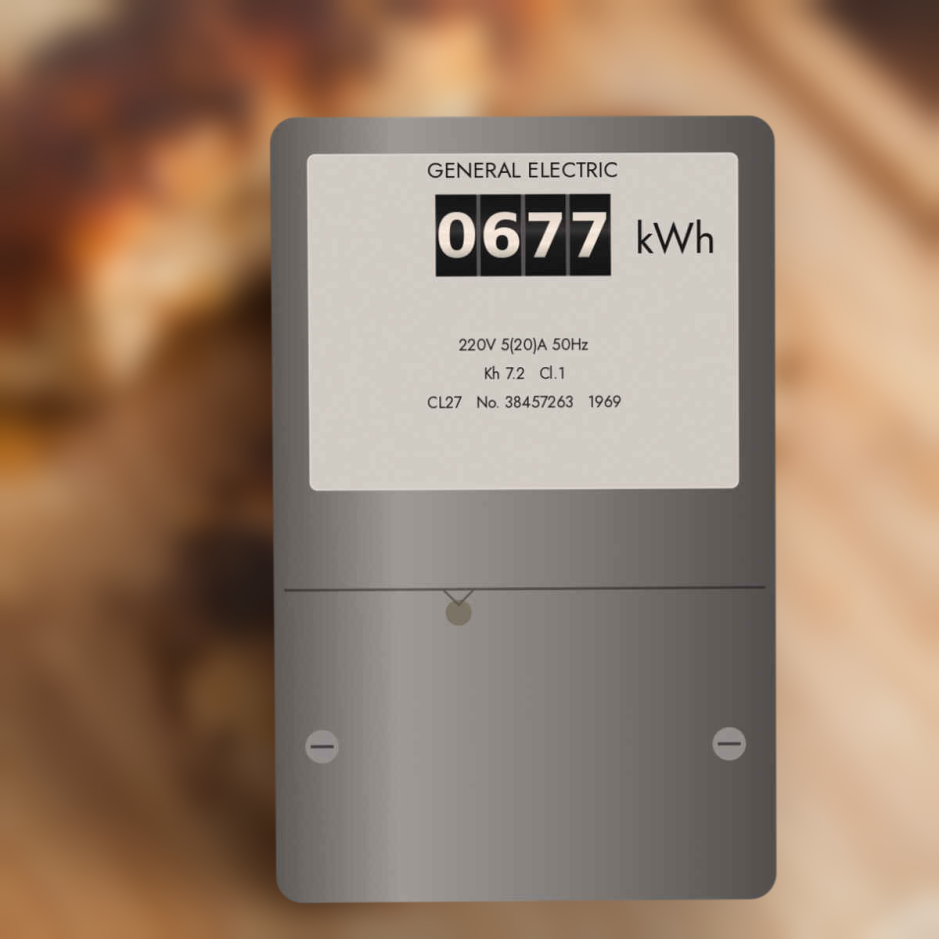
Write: 677 kWh
